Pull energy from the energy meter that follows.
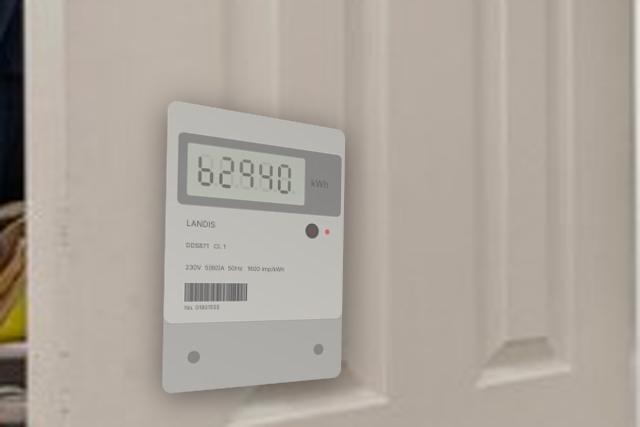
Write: 62940 kWh
